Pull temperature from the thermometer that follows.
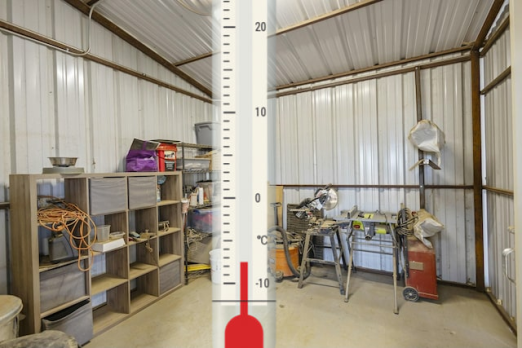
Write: -7.5 °C
